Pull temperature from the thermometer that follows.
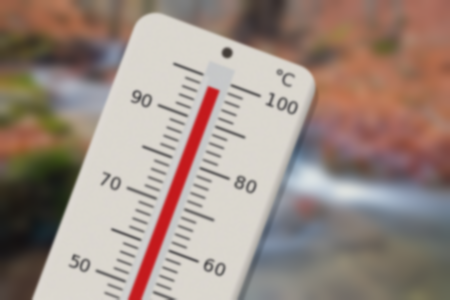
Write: 98 °C
